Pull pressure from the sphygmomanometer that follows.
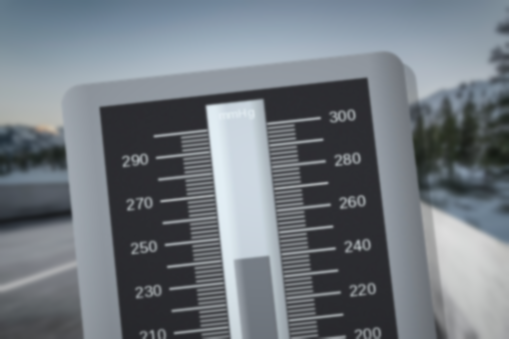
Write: 240 mmHg
